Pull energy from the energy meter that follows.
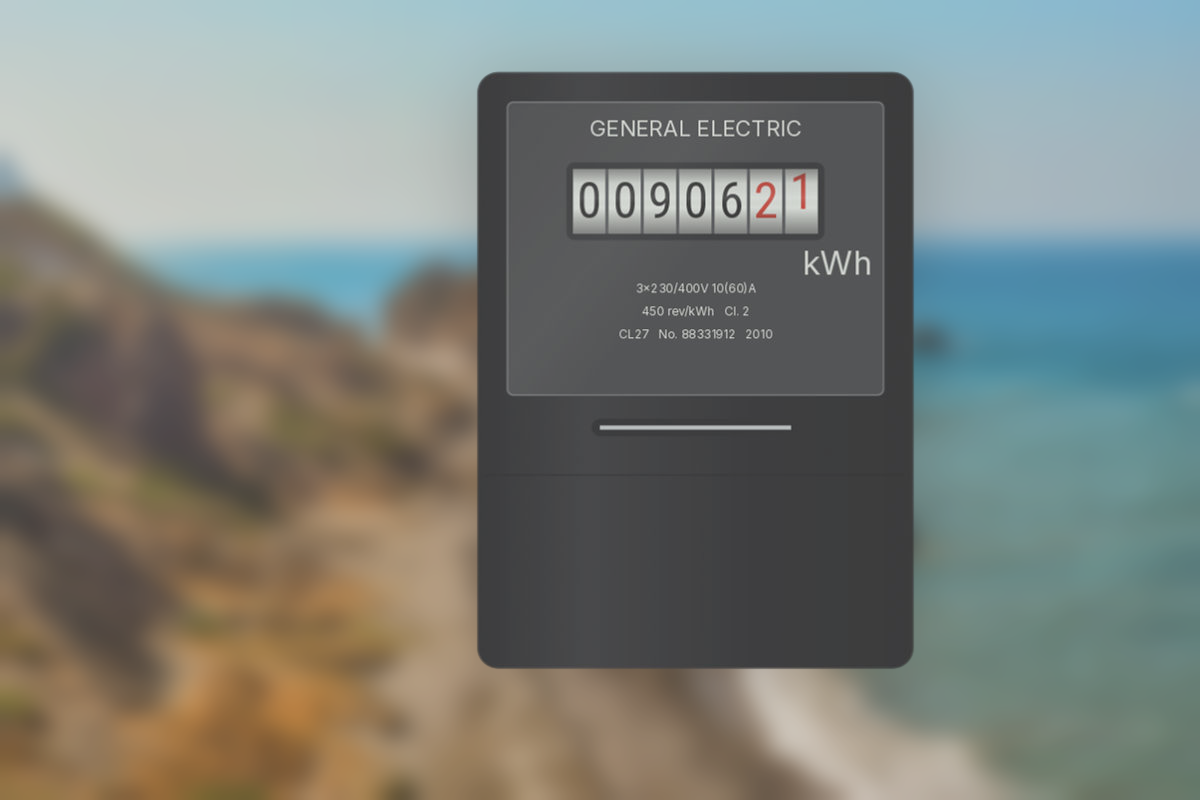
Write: 906.21 kWh
